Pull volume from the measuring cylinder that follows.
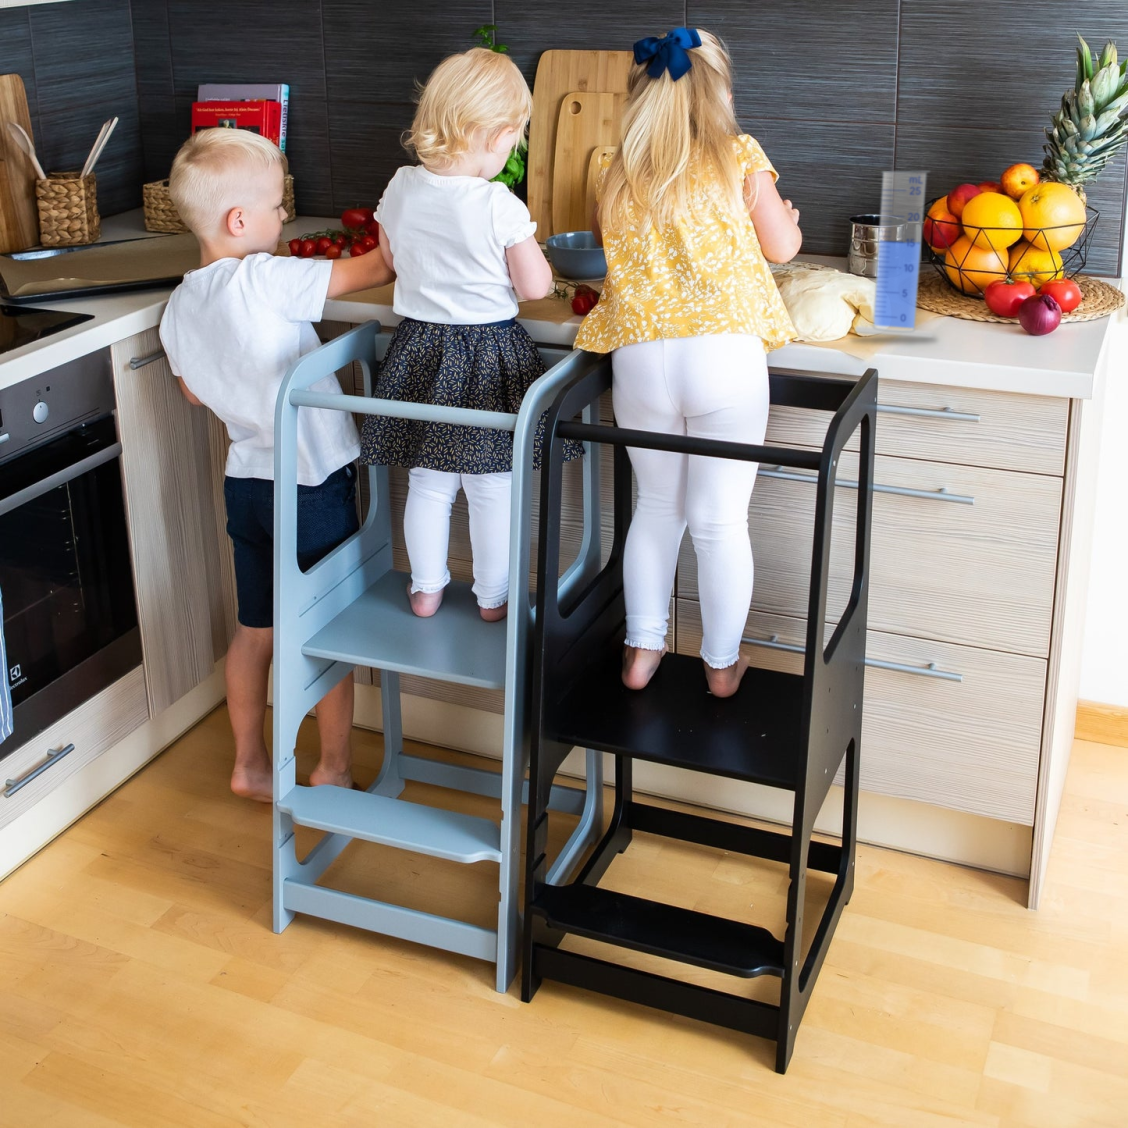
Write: 15 mL
